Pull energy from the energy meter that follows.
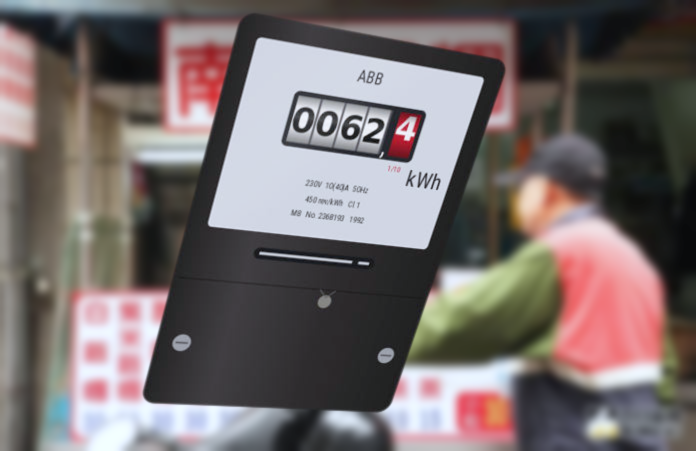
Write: 62.4 kWh
